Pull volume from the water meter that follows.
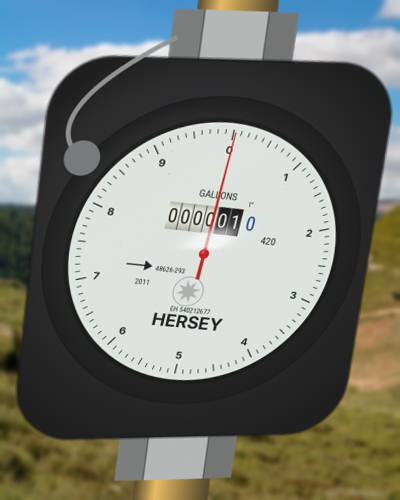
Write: 10.0 gal
